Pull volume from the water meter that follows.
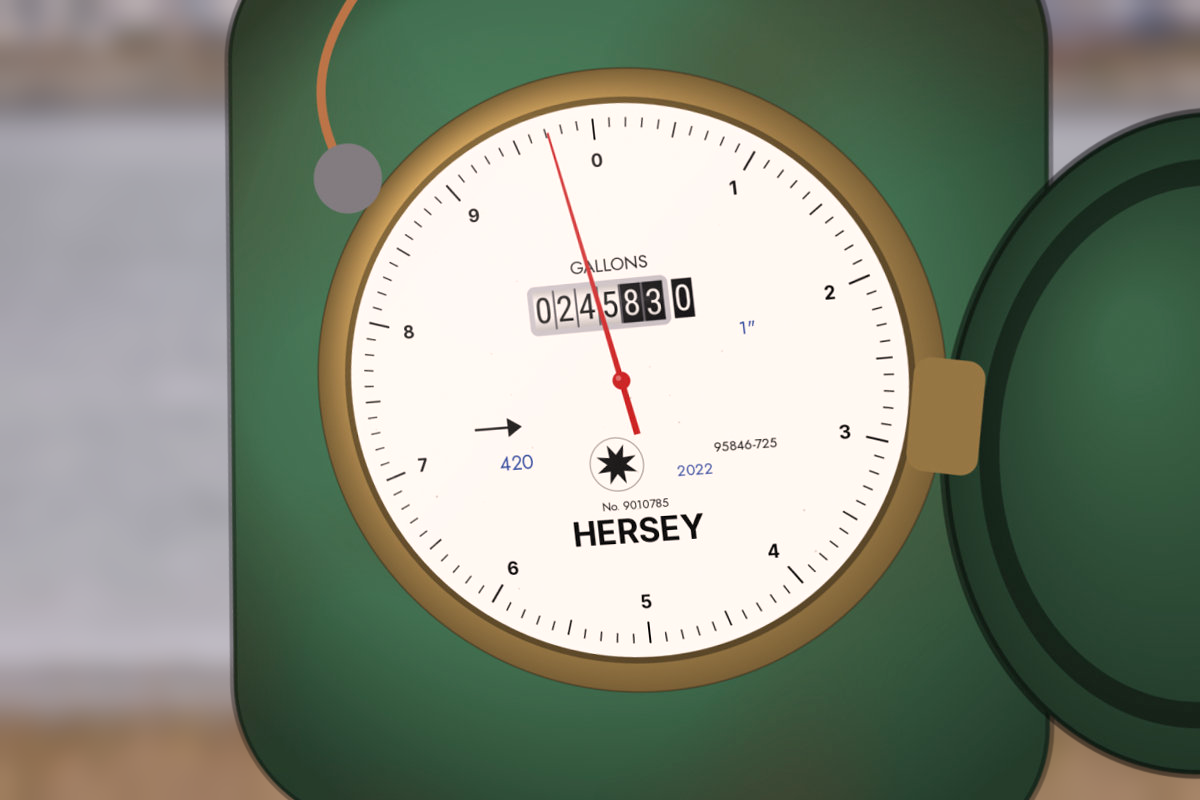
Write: 245829.7 gal
